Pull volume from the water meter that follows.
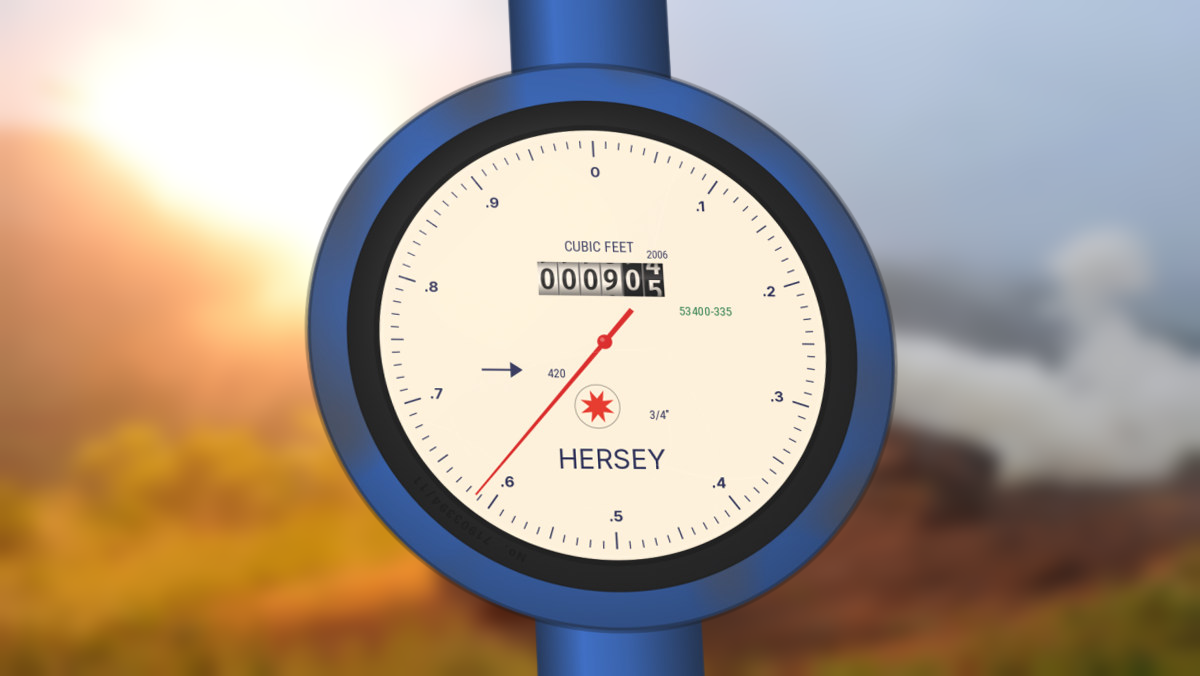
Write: 904.61 ft³
